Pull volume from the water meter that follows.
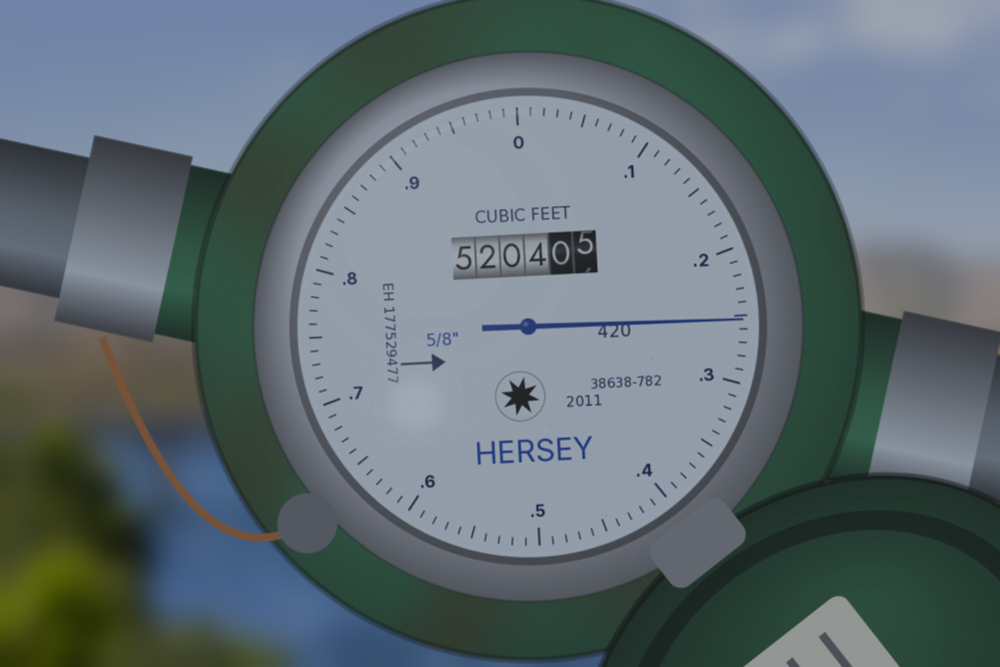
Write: 520405.25 ft³
